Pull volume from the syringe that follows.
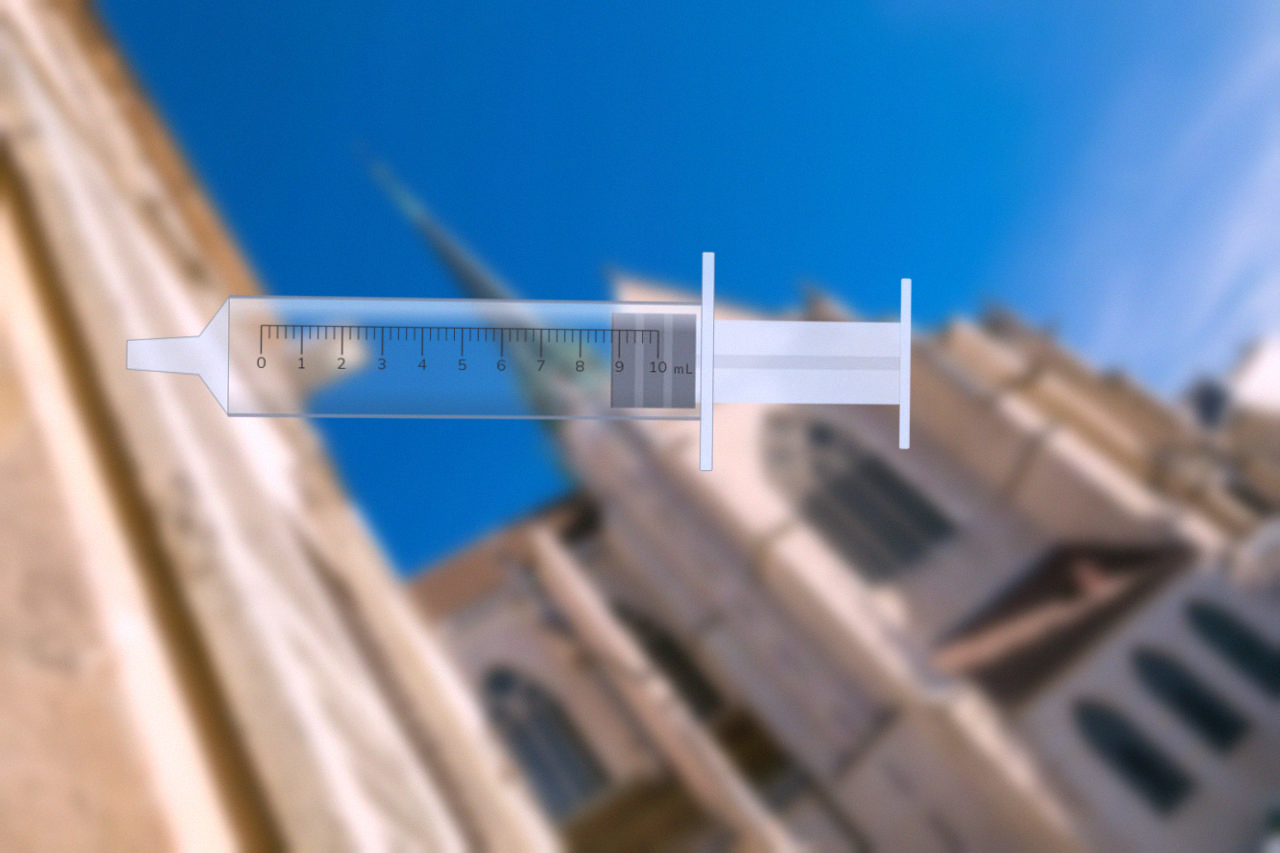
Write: 8.8 mL
